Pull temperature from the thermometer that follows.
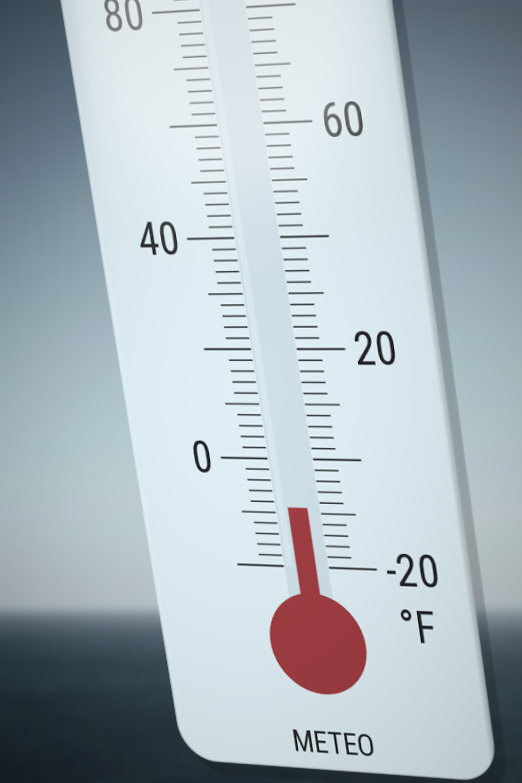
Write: -9 °F
